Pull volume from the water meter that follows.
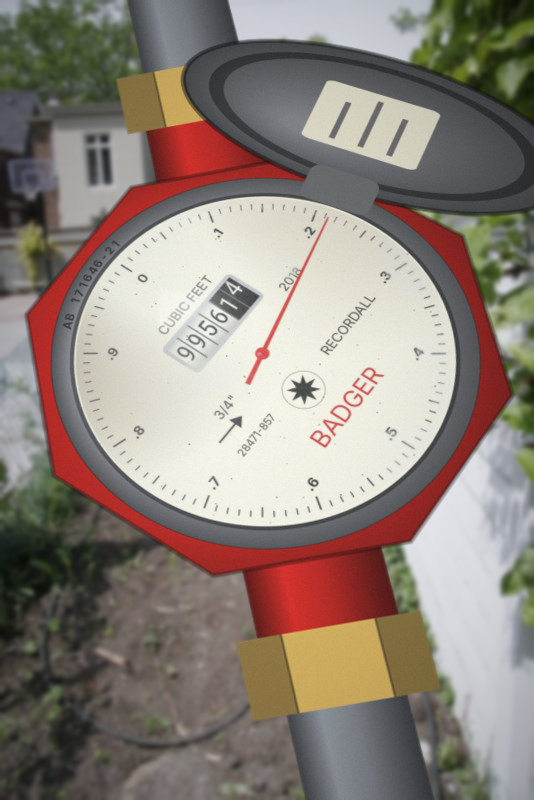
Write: 995614.21 ft³
